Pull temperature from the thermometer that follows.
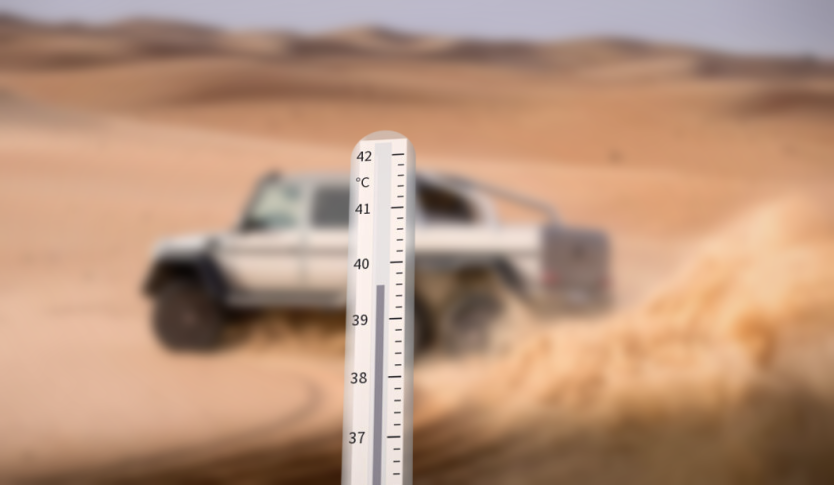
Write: 39.6 °C
